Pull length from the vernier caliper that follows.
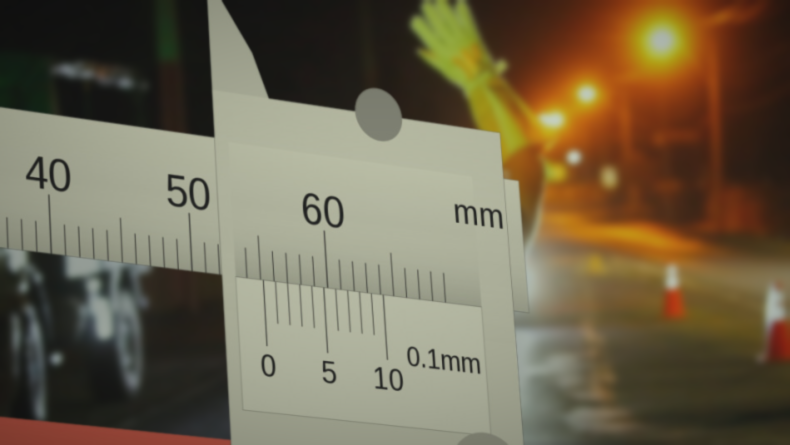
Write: 55.2 mm
